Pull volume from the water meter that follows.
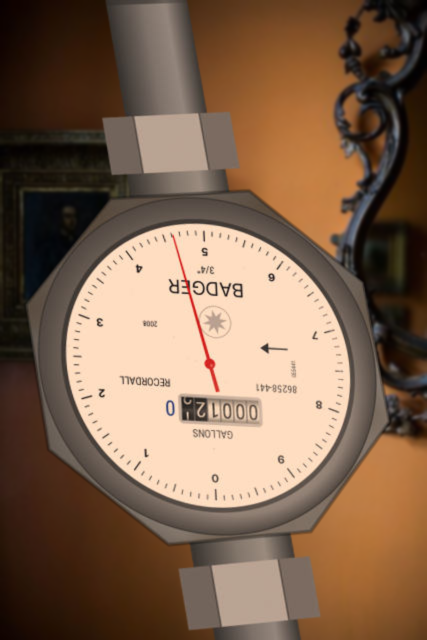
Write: 1214.6 gal
